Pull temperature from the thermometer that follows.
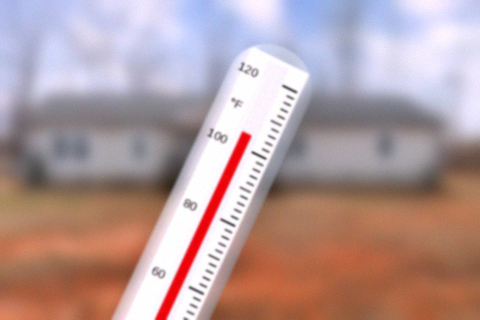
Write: 104 °F
